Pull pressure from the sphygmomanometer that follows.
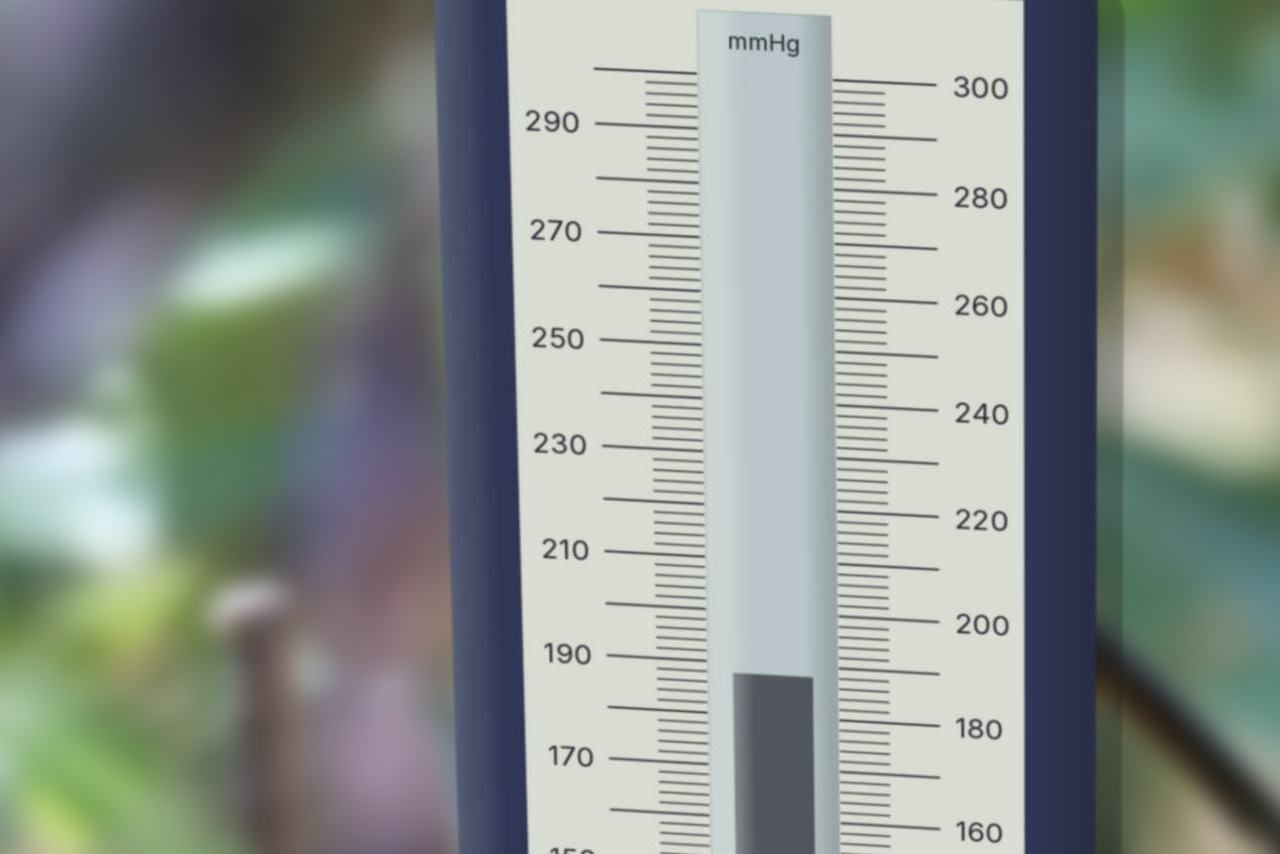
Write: 188 mmHg
